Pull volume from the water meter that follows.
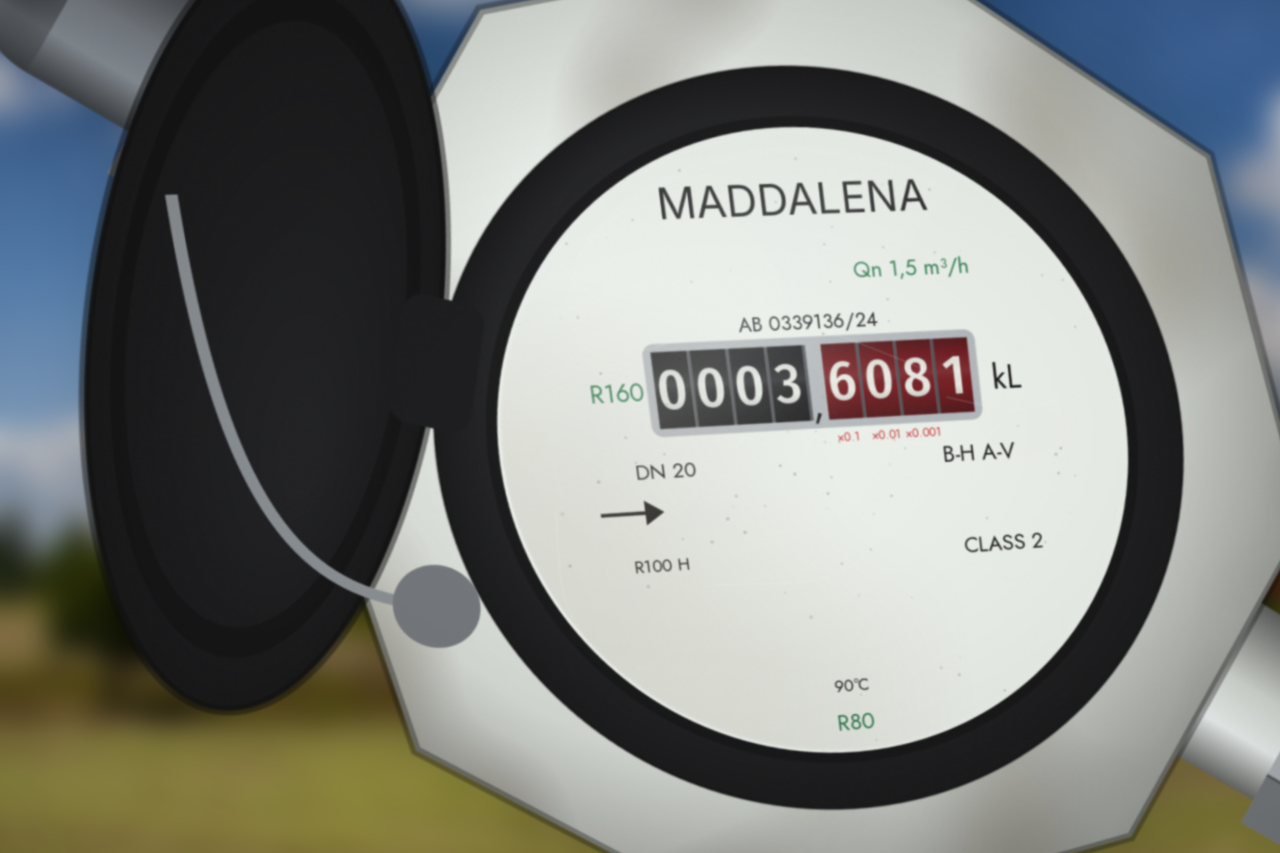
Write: 3.6081 kL
